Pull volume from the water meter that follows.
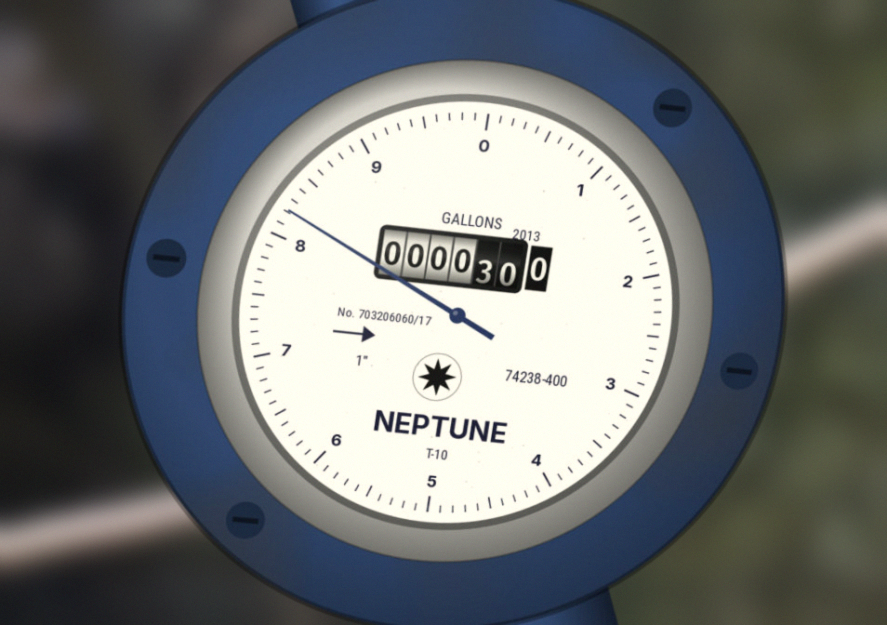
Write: 298.2 gal
